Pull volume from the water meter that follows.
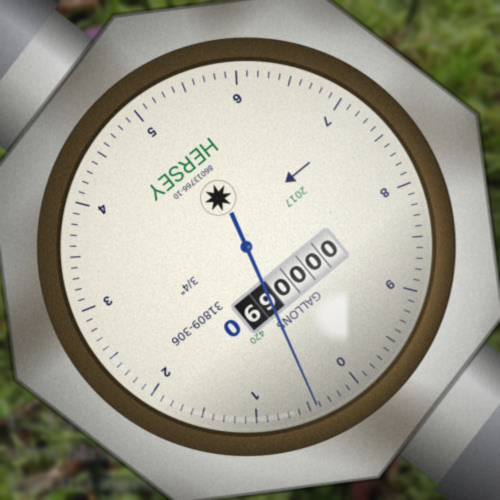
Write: 690.4 gal
